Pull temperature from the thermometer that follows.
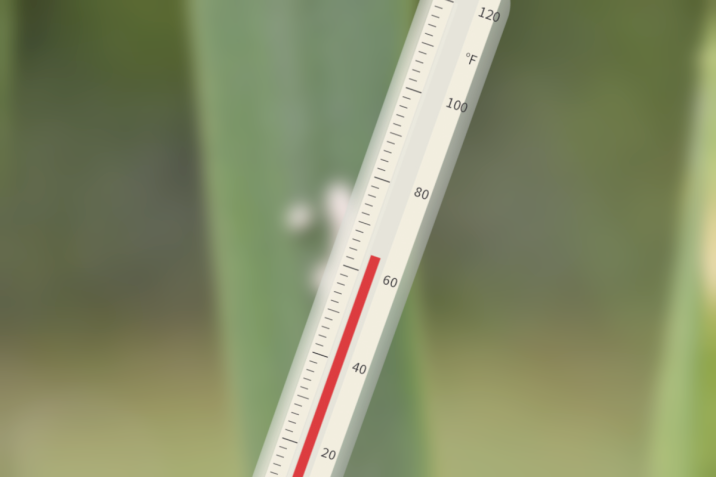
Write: 64 °F
